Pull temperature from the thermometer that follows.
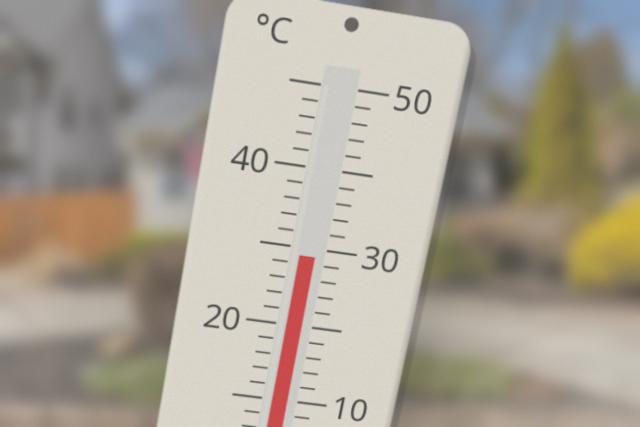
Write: 29 °C
